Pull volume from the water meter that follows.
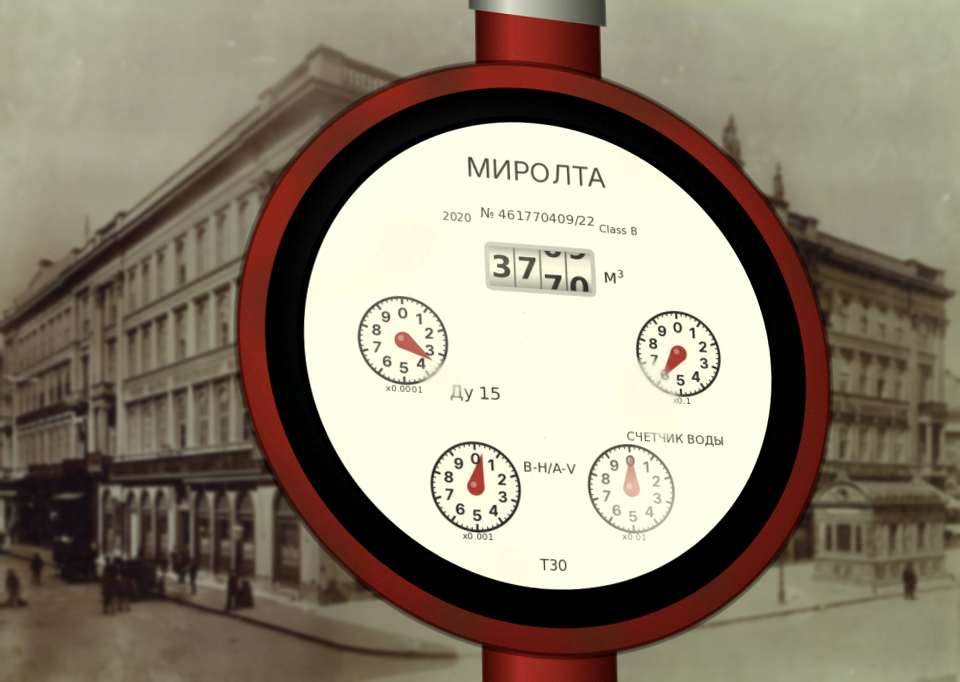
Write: 3769.6003 m³
